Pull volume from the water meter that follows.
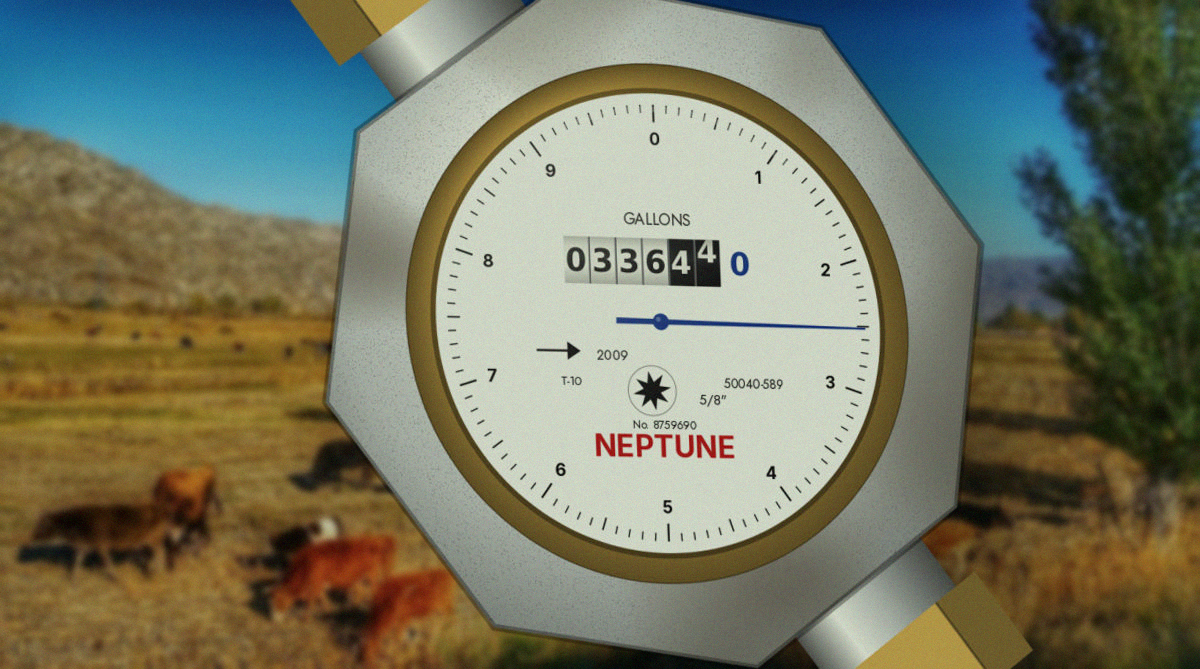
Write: 336442.5 gal
